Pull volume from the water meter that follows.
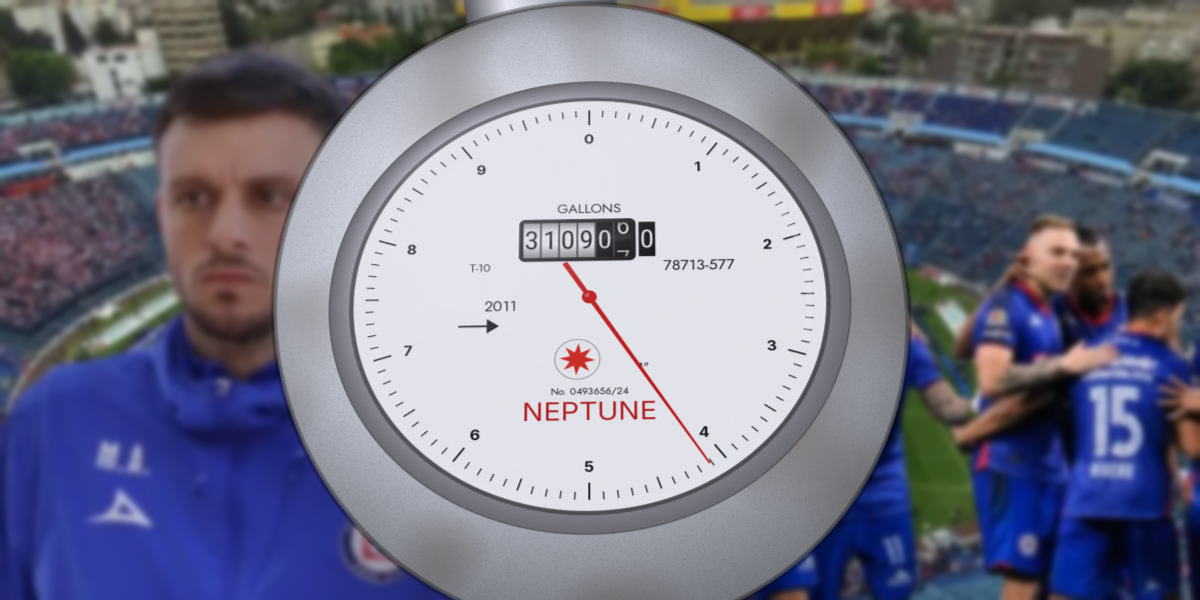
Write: 3109064.1 gal
